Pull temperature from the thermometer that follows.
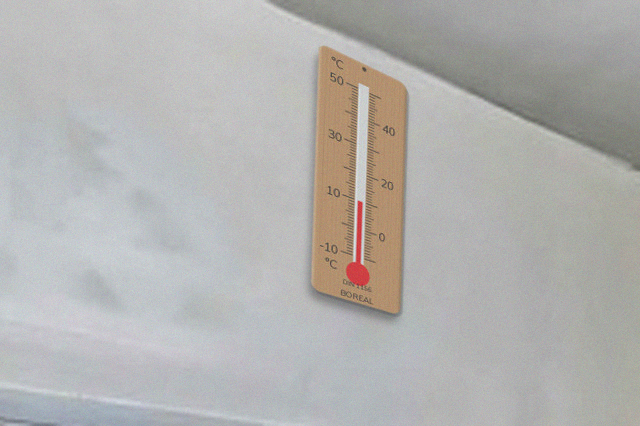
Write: 10 °C
